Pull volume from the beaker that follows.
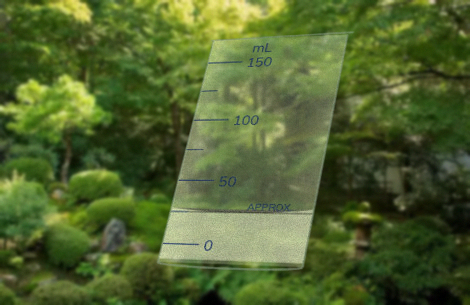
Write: 25 mL
